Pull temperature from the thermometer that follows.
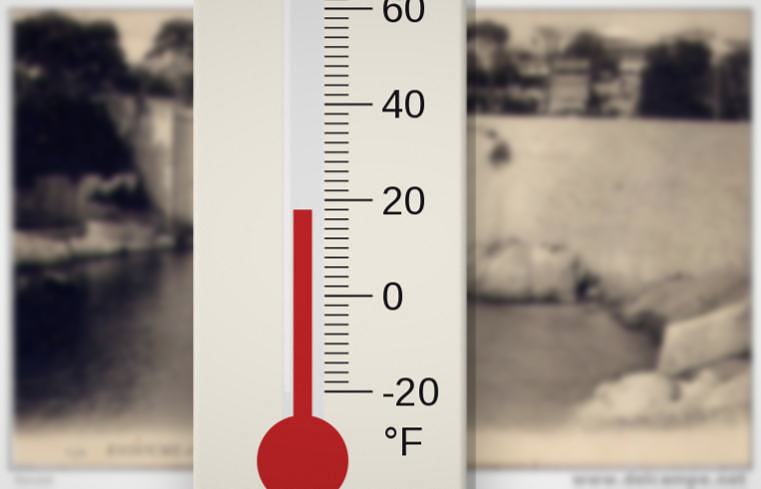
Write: 18 °F
